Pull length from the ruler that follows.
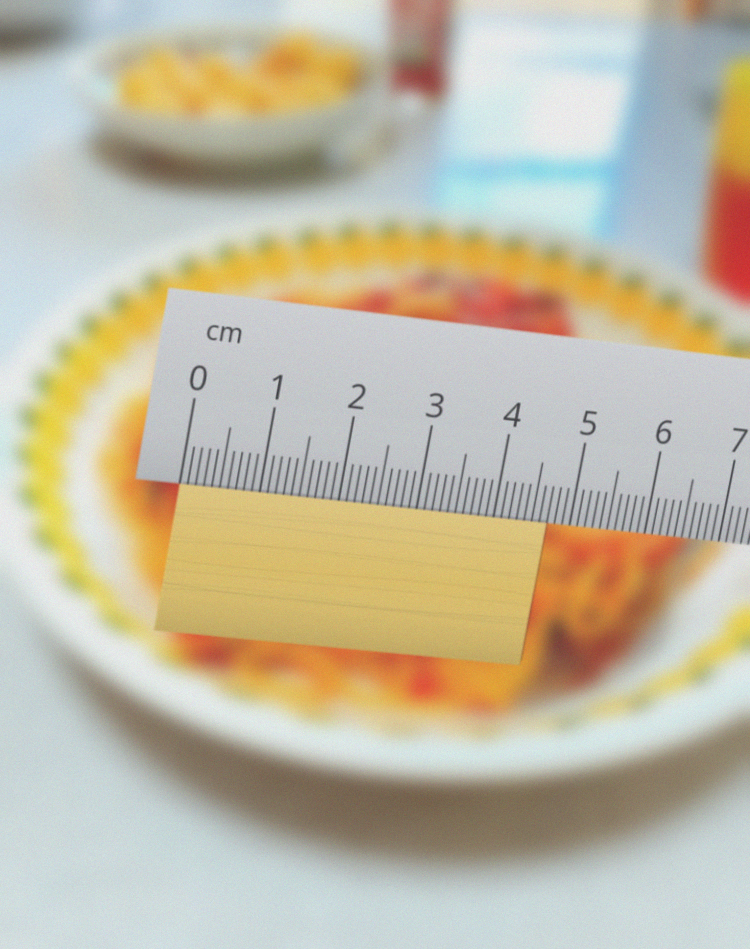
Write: 4.7 cm
